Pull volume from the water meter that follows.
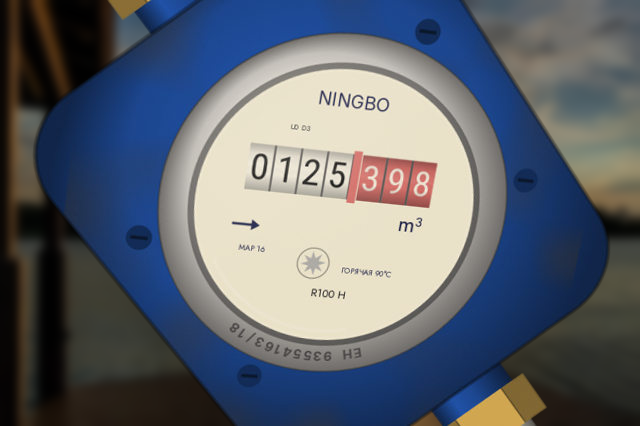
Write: 125.398 m³
